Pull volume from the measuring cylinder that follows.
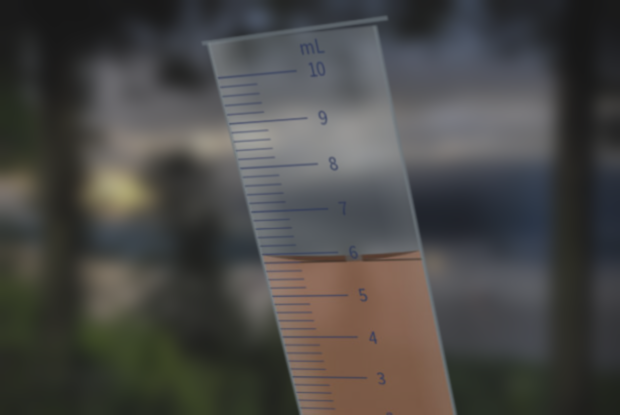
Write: 5.8 mL
